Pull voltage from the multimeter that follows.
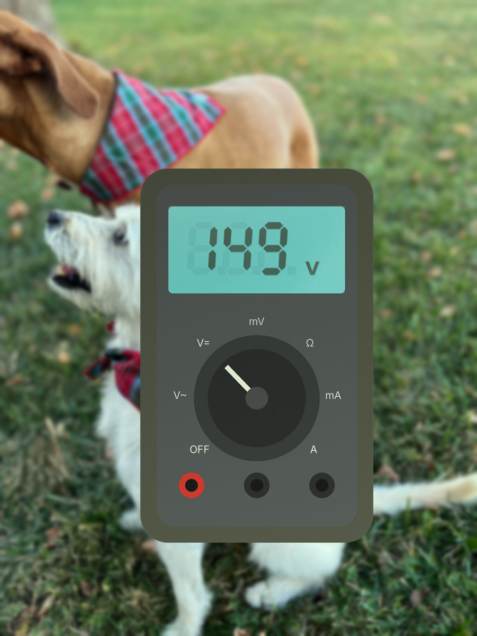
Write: 149 V
